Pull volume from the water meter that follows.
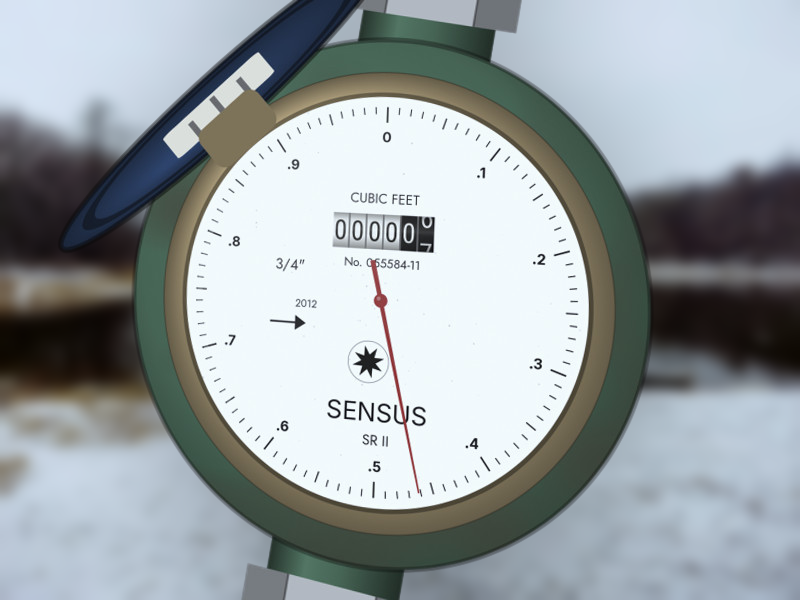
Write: 6.46 ft³
